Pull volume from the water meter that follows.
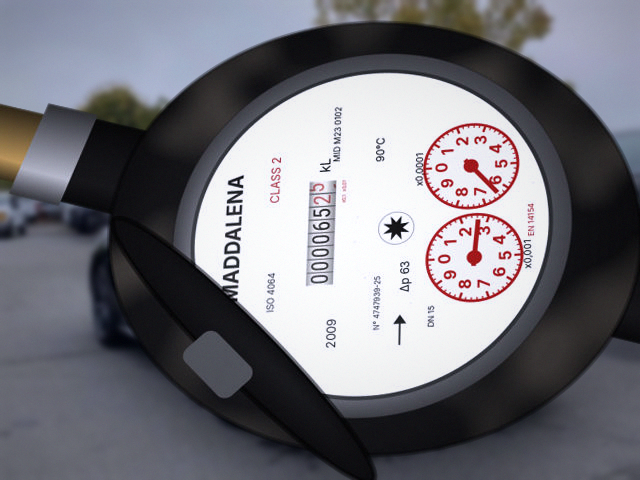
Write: 65.2526 kL
